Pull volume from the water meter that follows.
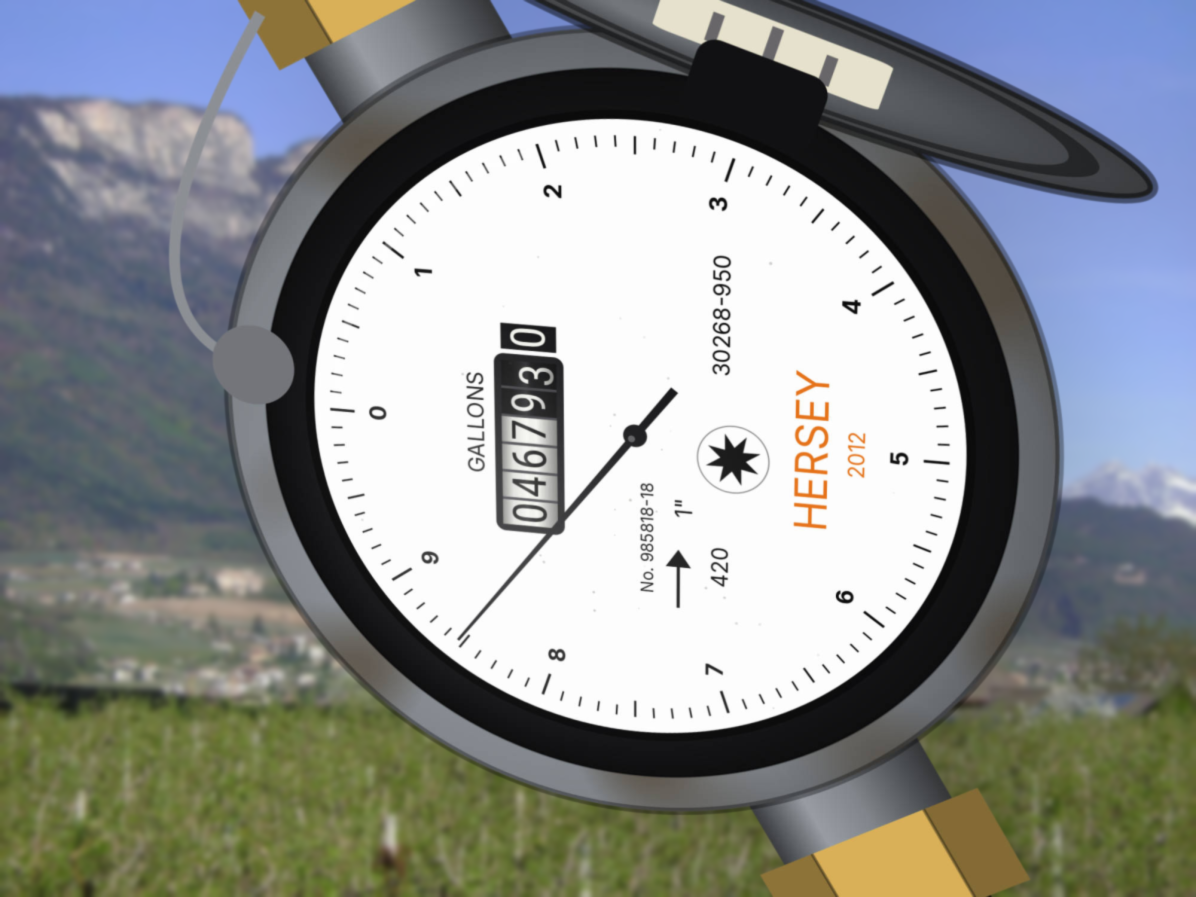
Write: 467928.5 gal
